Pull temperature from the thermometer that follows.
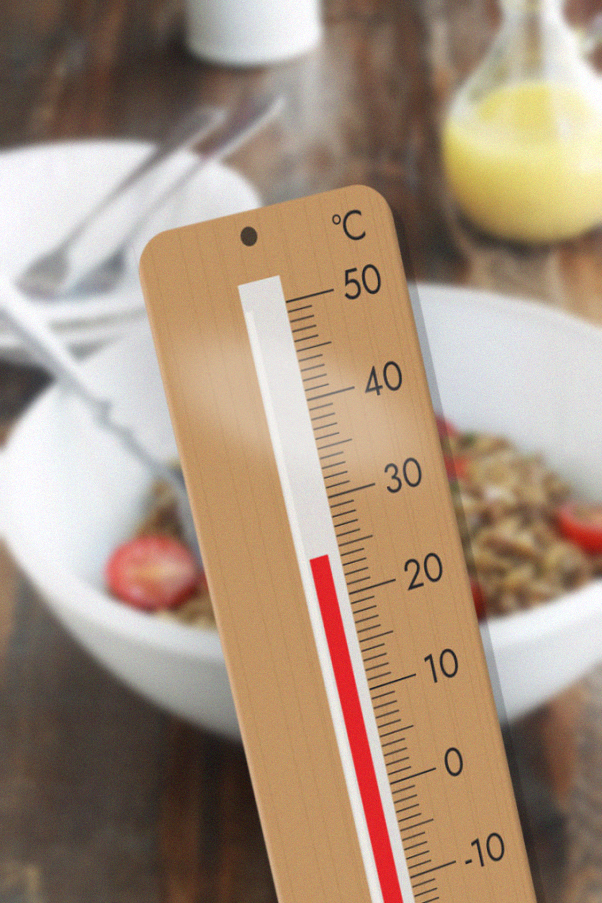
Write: 24.5 °C
